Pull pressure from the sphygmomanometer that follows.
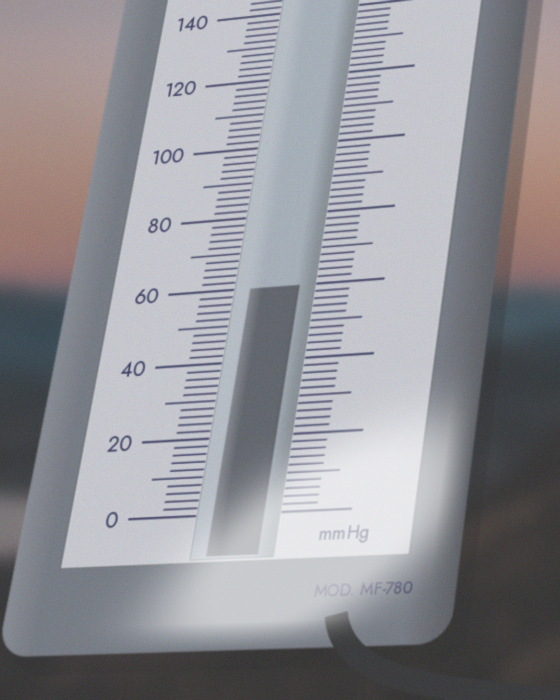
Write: 60 mmHg
